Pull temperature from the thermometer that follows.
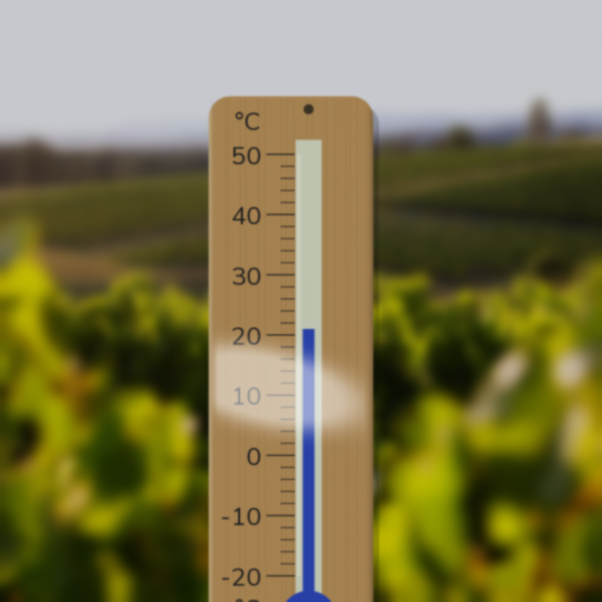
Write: 21 °C
